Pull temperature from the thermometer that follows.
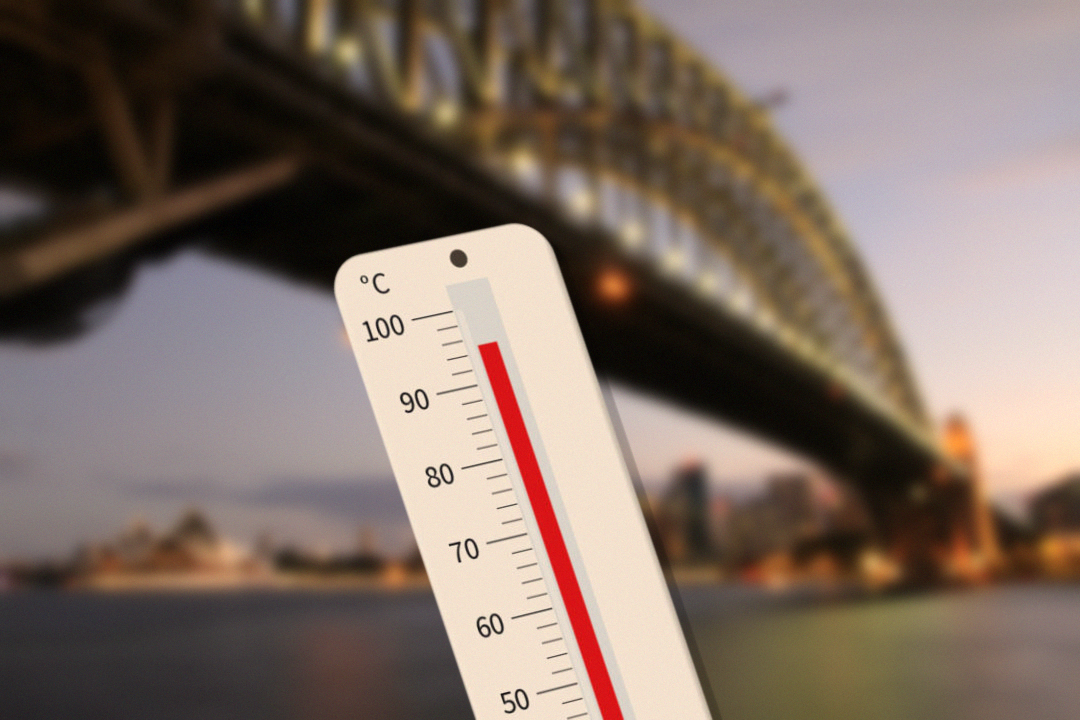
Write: 95 °C
